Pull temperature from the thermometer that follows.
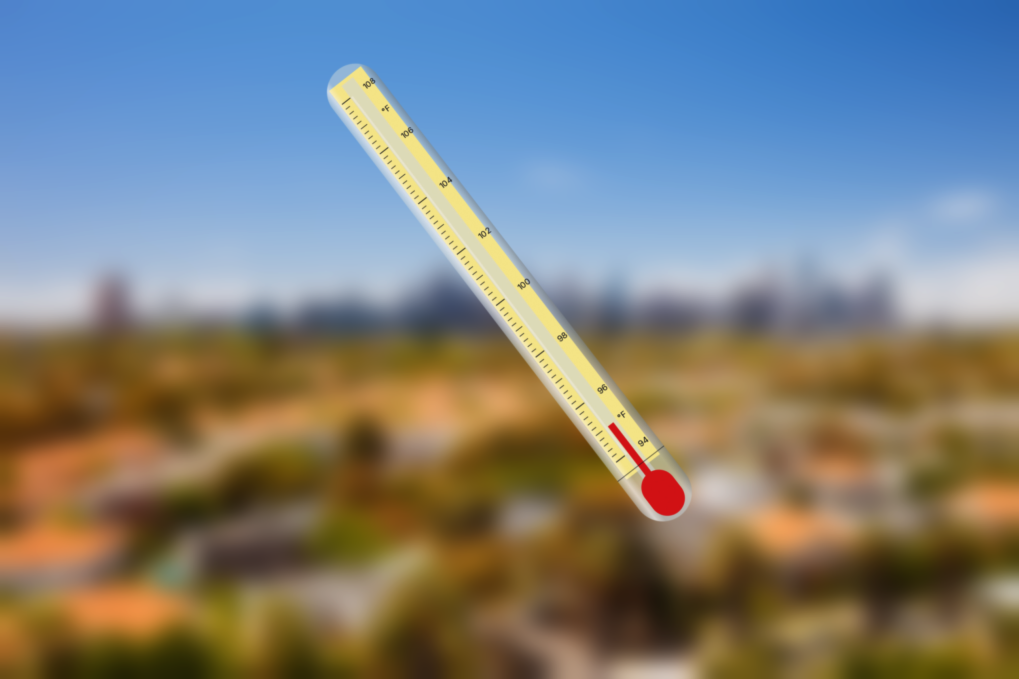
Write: 95 °F
